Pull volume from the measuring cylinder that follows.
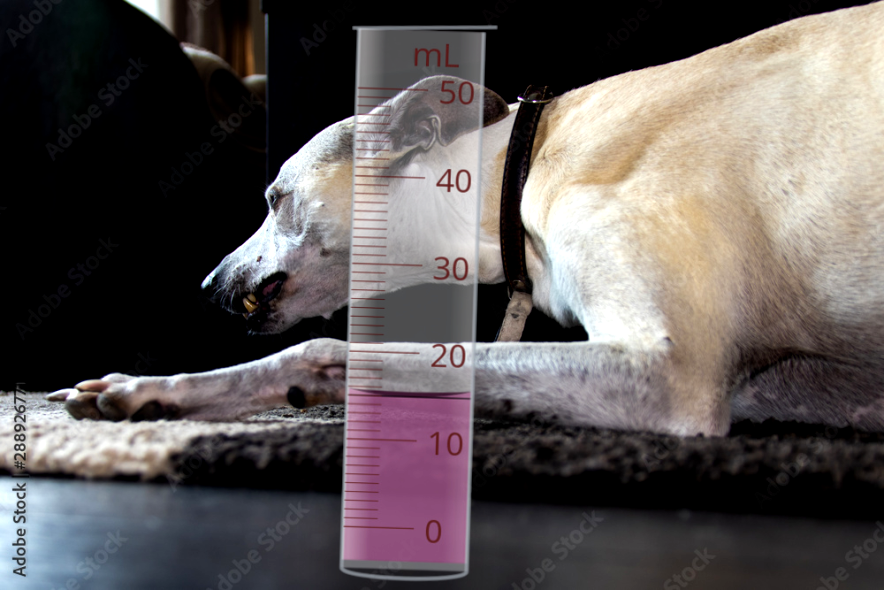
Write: 15 mL
